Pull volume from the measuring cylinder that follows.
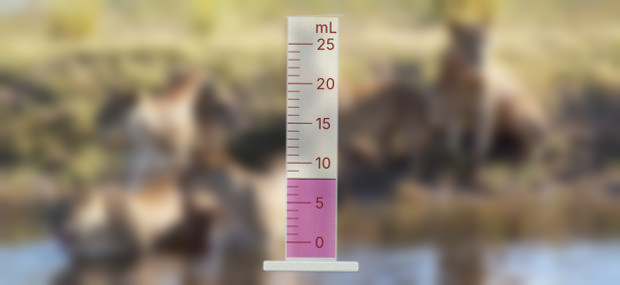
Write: 8 mL
